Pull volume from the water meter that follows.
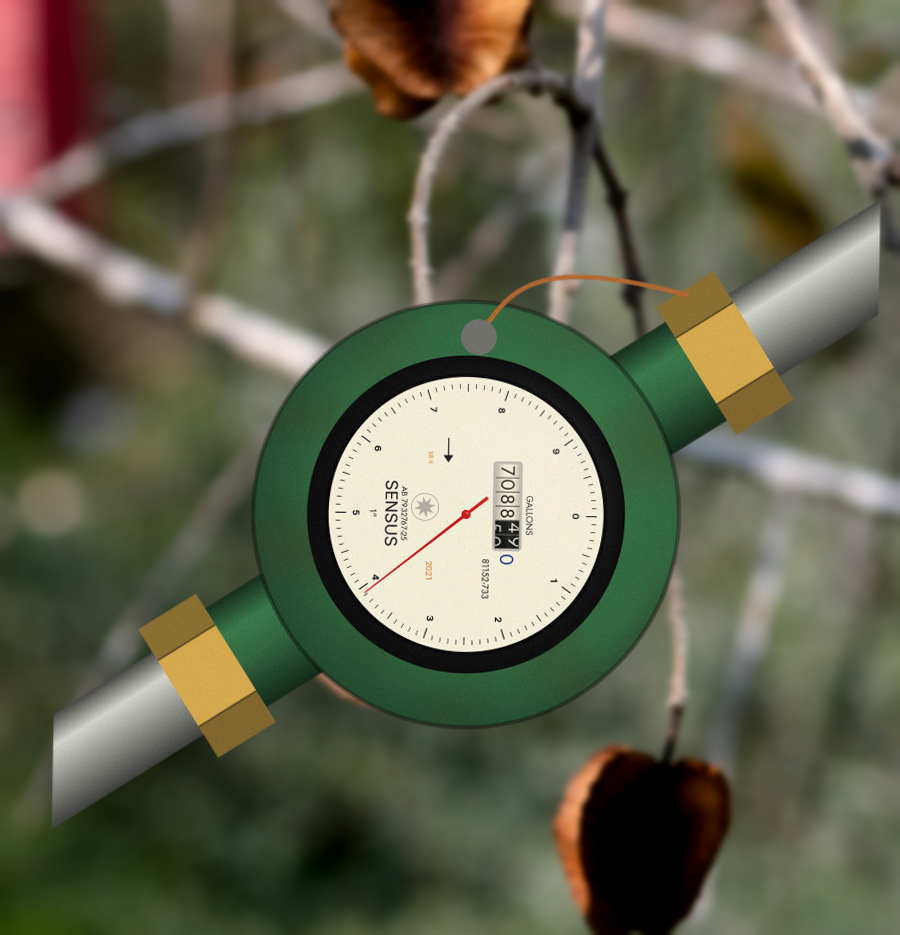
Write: 7088493.9 gal
